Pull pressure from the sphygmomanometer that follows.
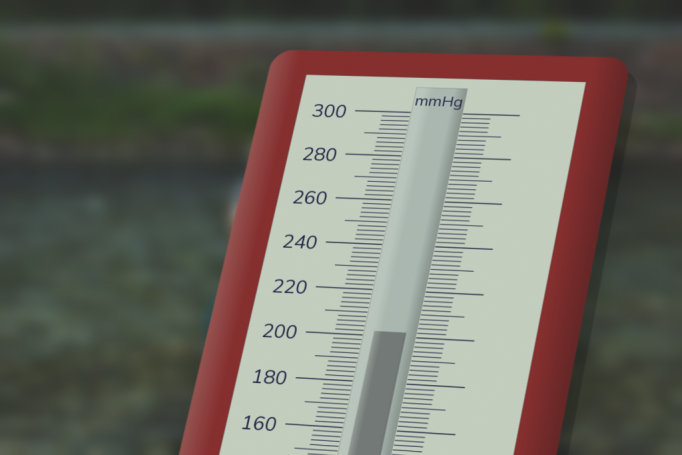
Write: 202 mmHg
